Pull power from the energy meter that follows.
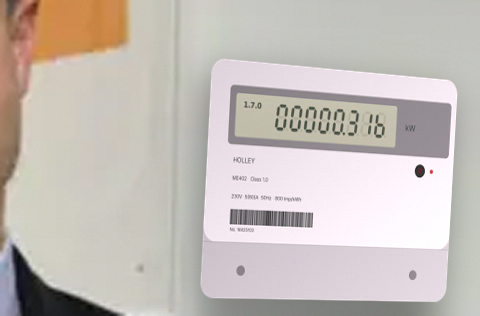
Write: 0.316 kW
